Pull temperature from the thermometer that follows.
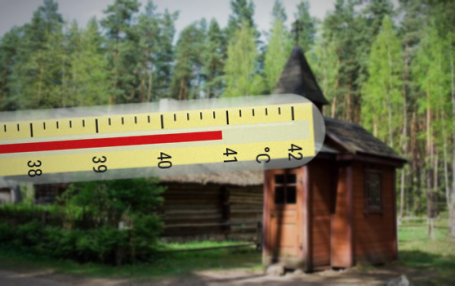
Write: 40.9 °C
